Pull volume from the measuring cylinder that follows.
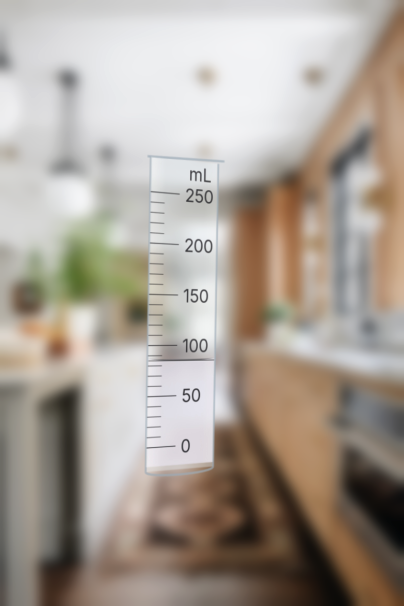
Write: 85 mL
